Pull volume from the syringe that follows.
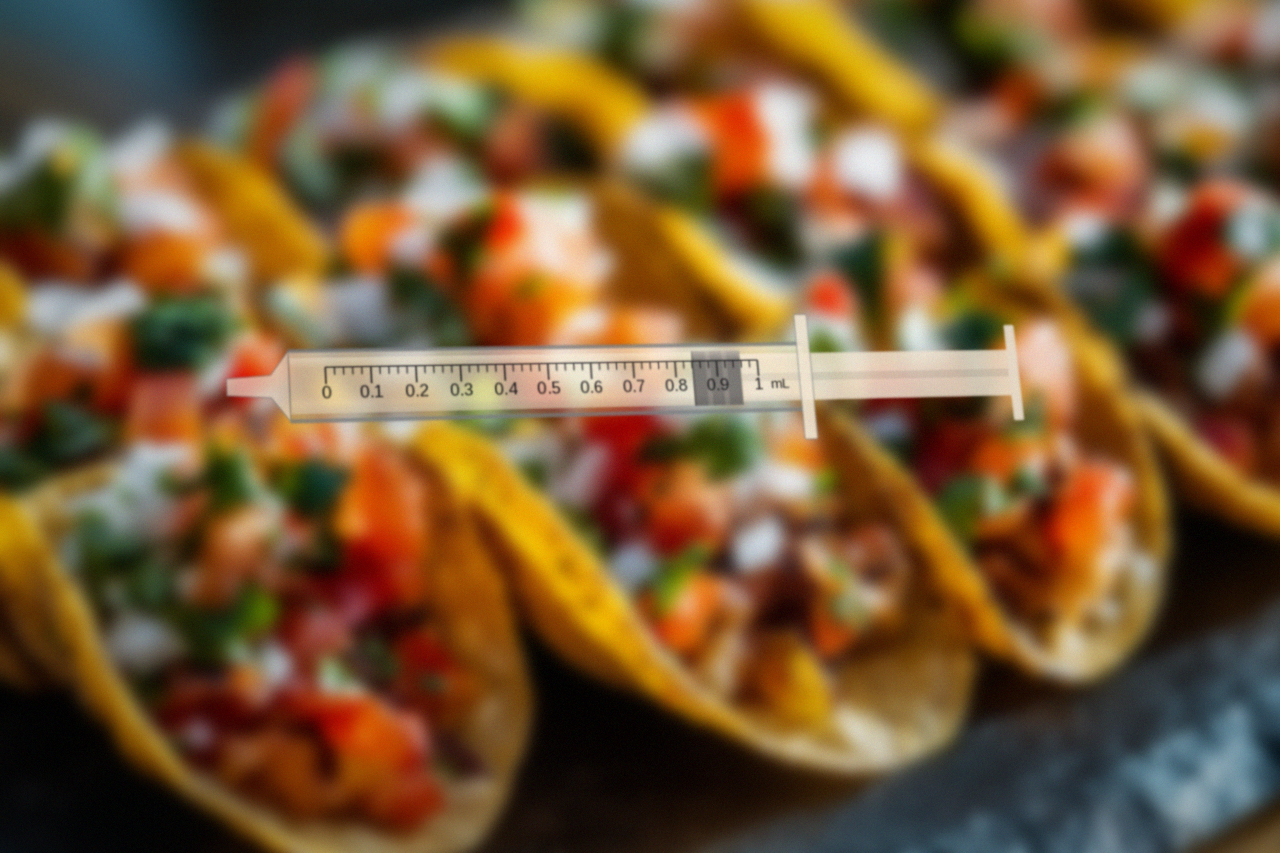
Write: 0.84 mL
